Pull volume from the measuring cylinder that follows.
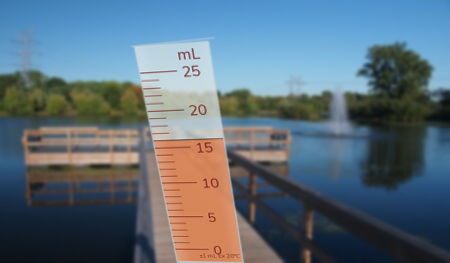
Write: 16 mL
